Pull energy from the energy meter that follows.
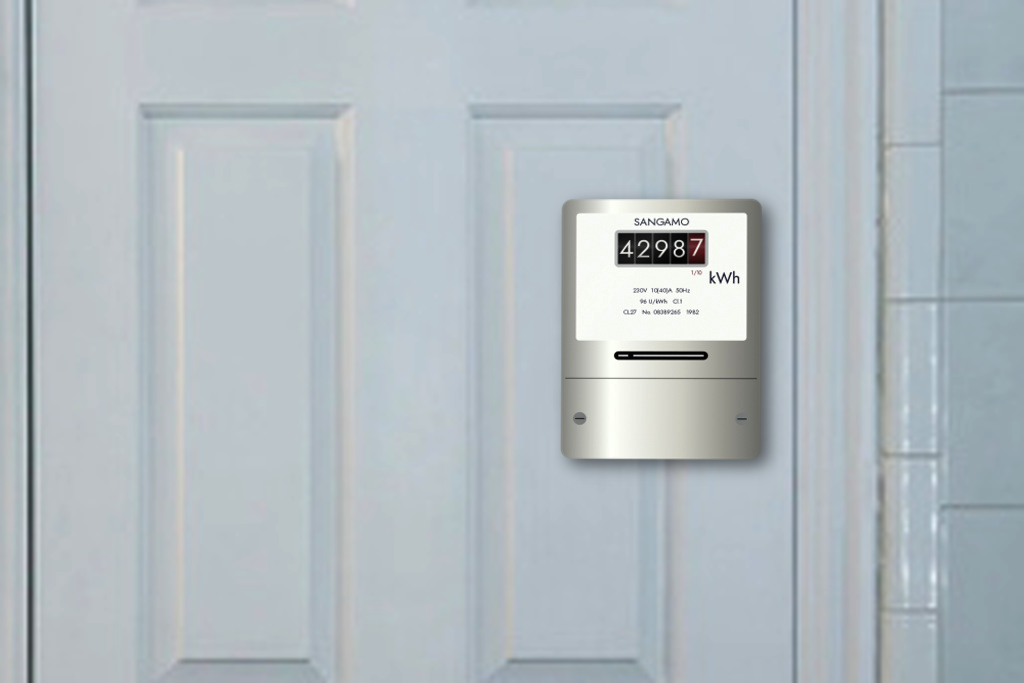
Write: 4298.7 kWh
